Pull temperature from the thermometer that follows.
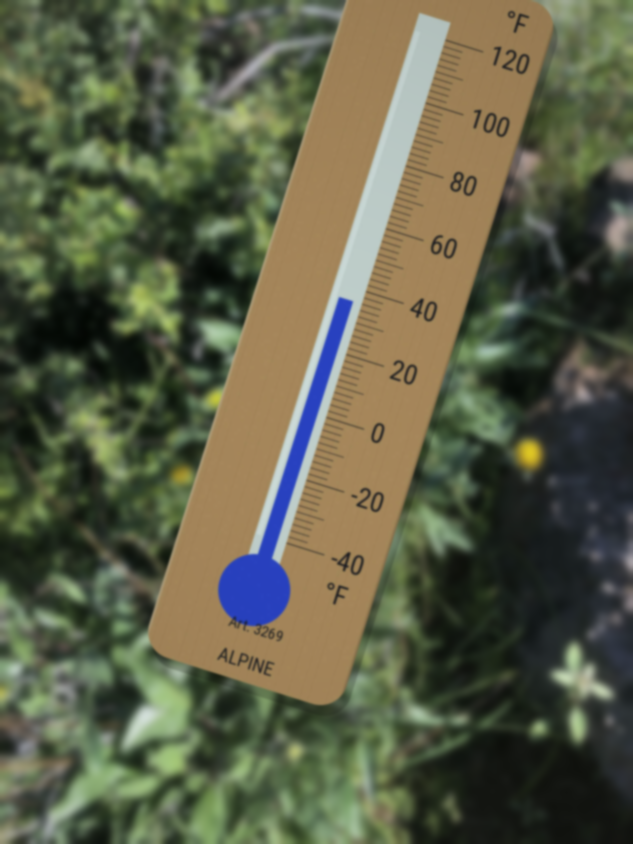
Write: 36 °F
